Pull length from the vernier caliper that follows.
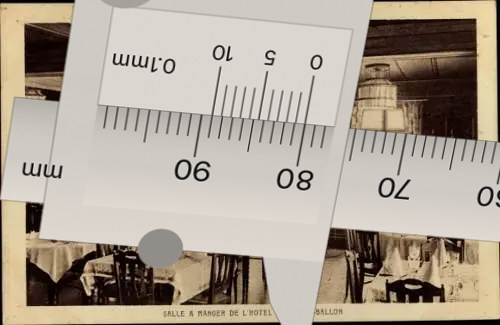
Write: 80.0 mm
